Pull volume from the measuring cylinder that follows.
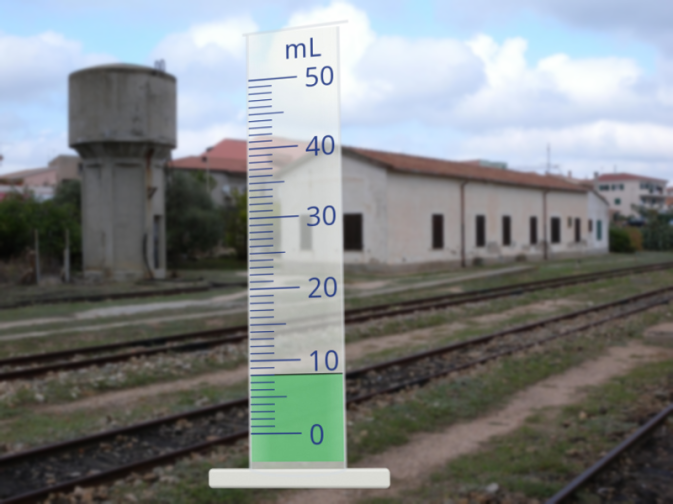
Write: 8 mL
